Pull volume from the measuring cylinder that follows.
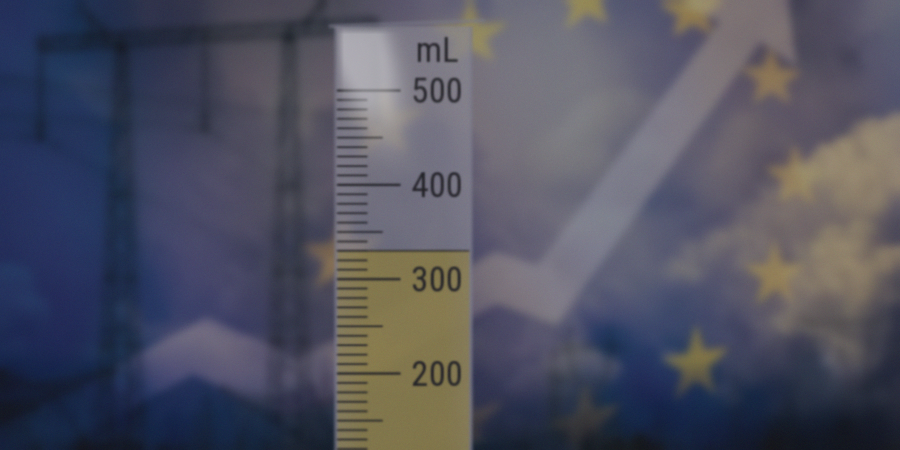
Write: 330 mL
